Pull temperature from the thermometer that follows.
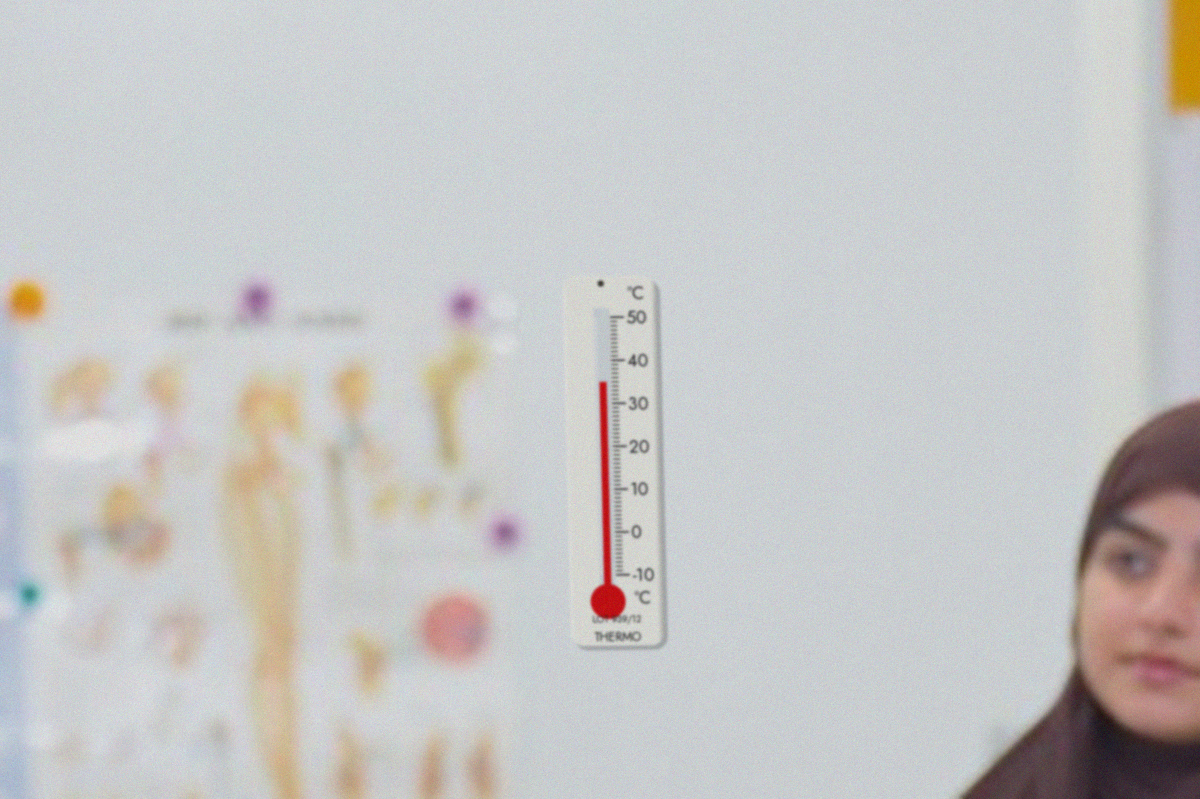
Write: 35 °C
